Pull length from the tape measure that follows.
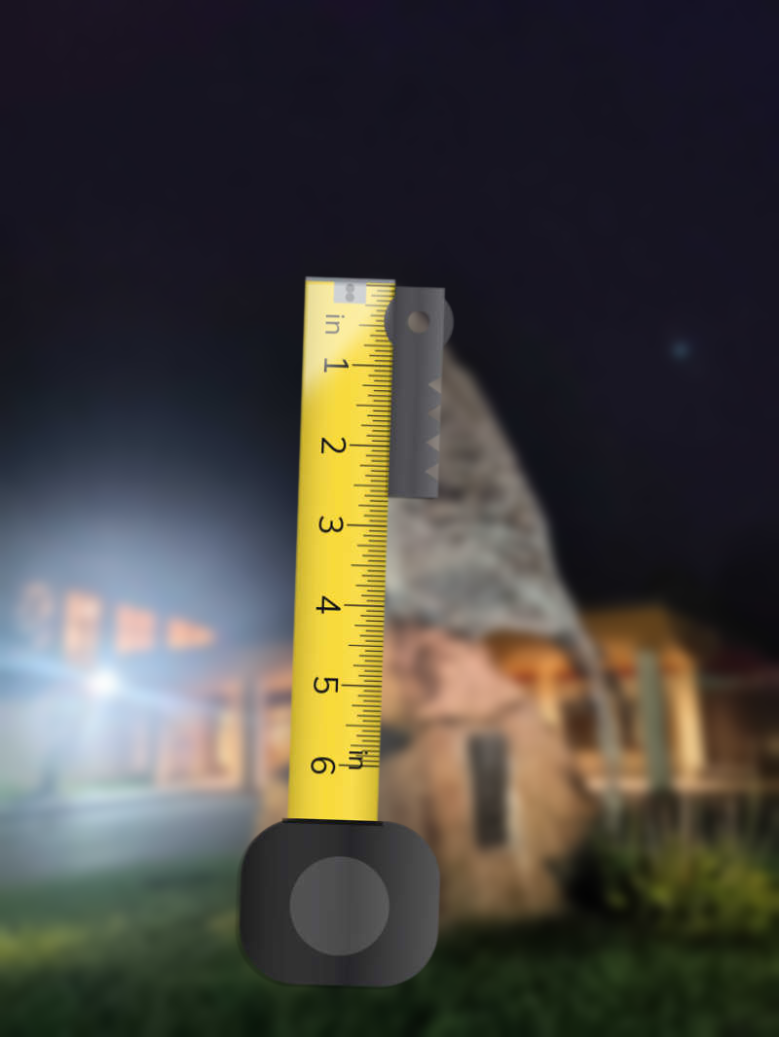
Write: 2.625 in
